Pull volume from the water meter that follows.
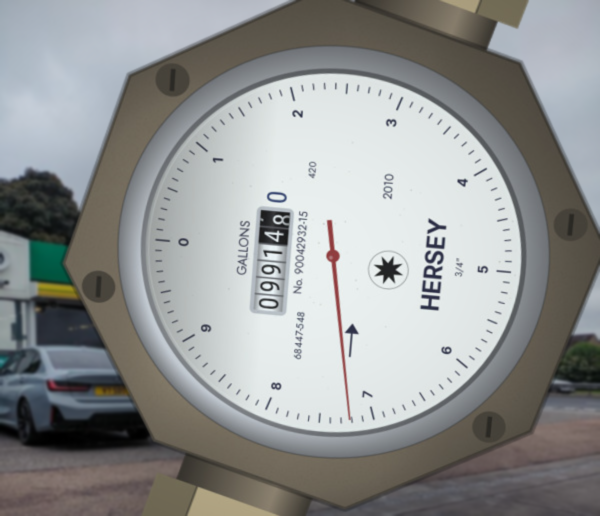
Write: 991477.2 gal
